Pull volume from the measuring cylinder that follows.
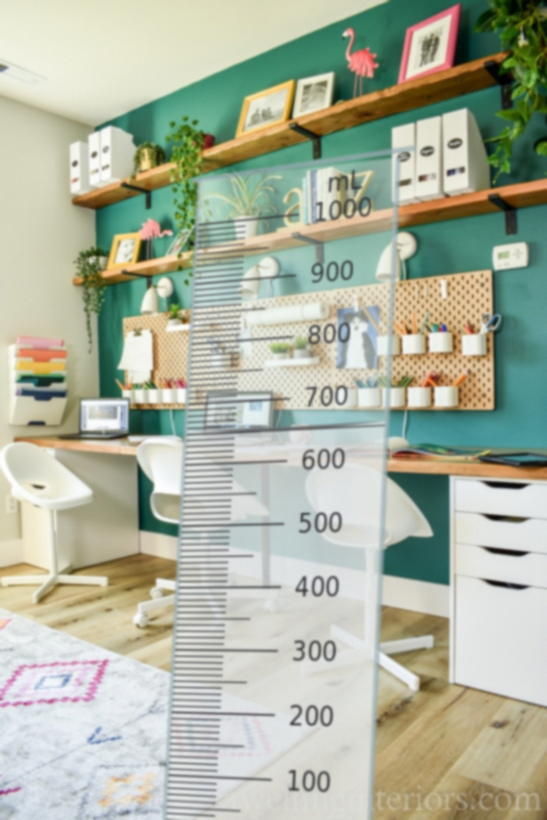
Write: 650 mL
